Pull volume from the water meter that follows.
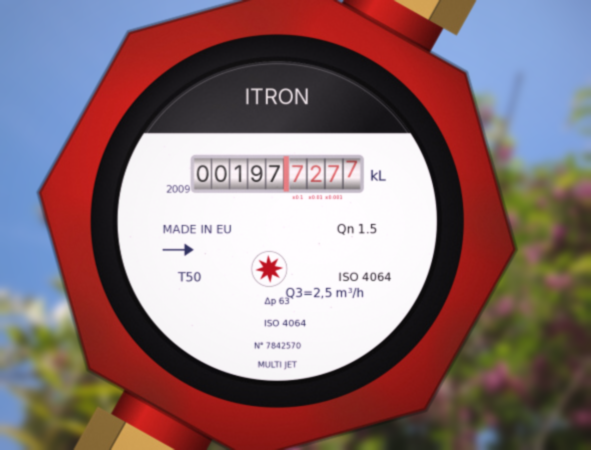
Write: 197.7277 kL
